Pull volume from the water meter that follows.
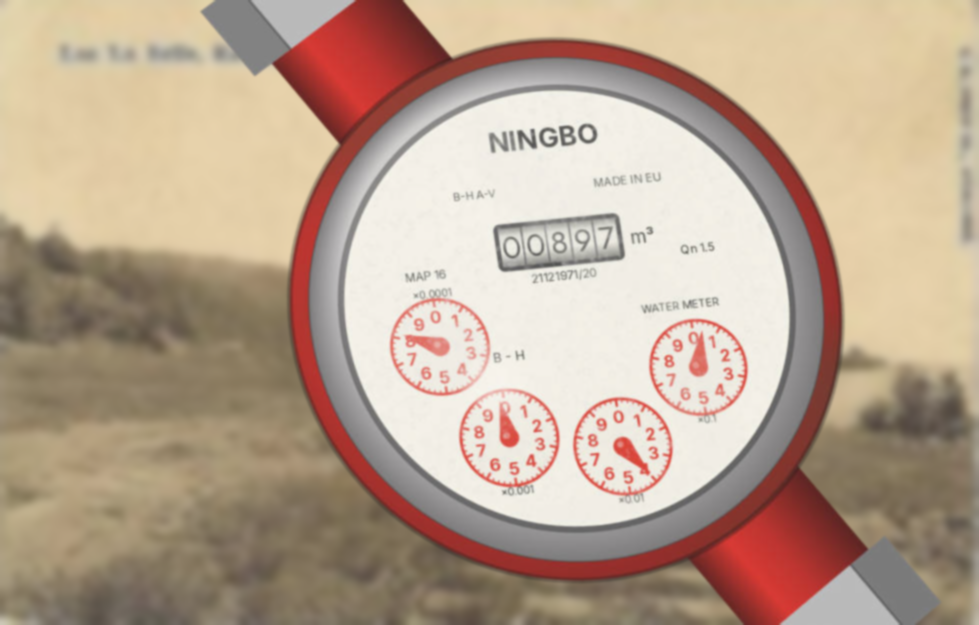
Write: 897.0398 m³
